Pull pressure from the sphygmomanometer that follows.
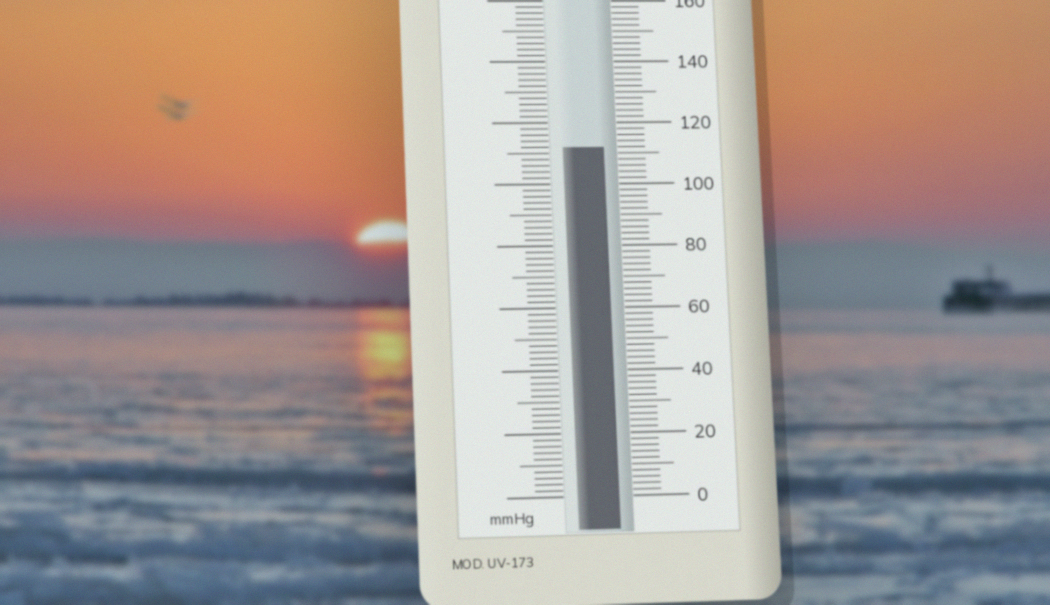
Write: 112 mmHg
